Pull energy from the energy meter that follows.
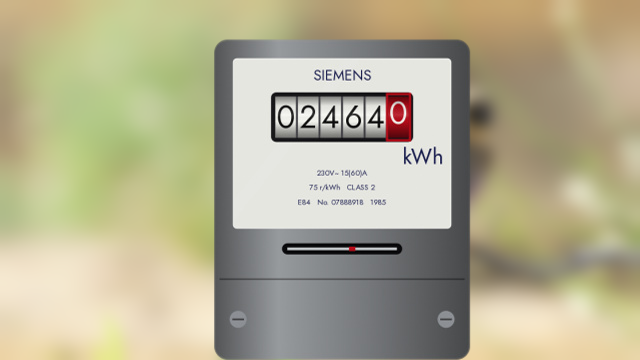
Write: 2464.0 kWh
